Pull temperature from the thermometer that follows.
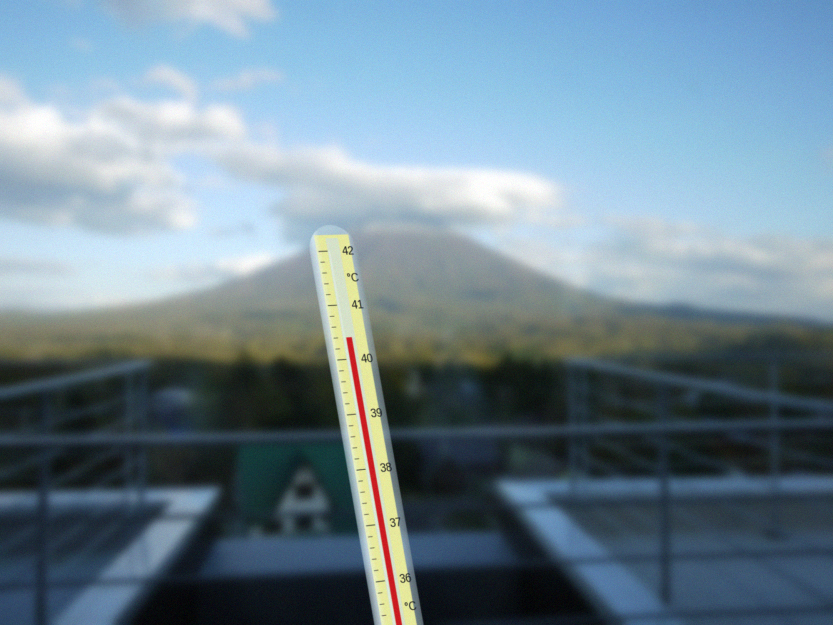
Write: 40.4 °C
